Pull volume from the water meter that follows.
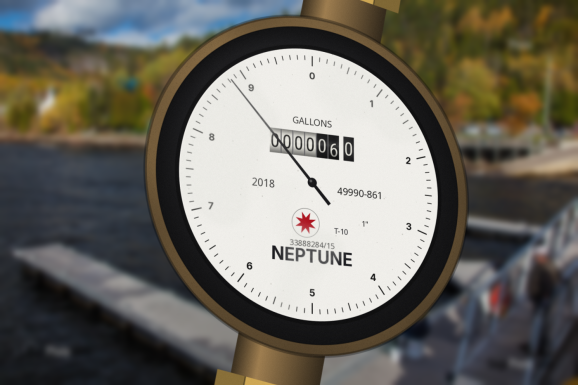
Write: 58.8 gal
